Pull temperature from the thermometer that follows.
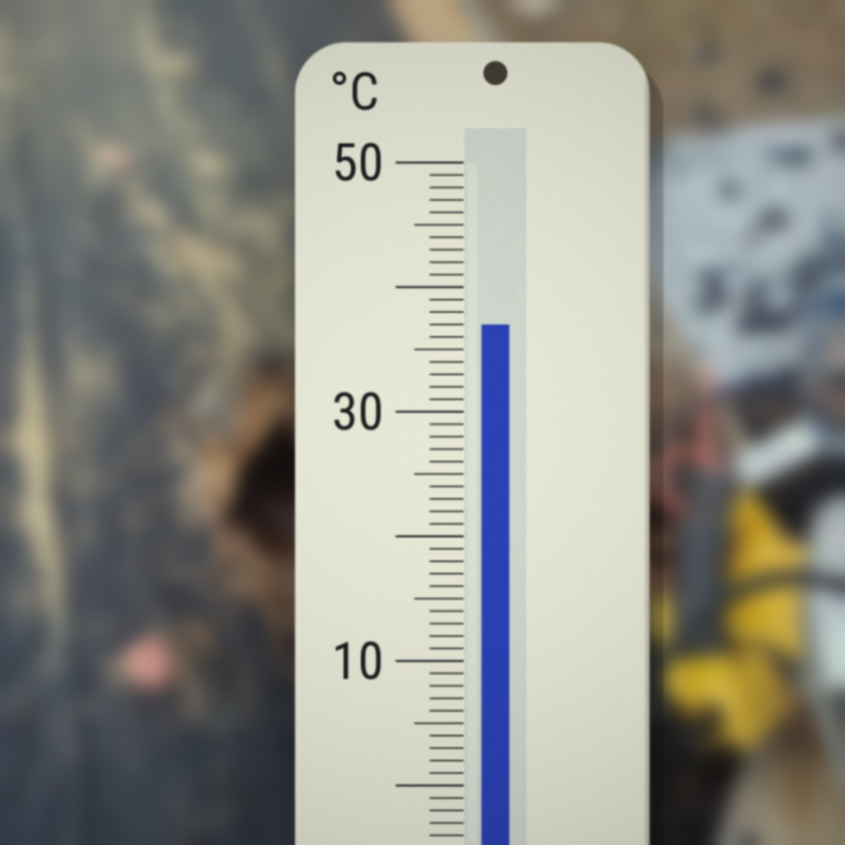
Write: 37 °C
